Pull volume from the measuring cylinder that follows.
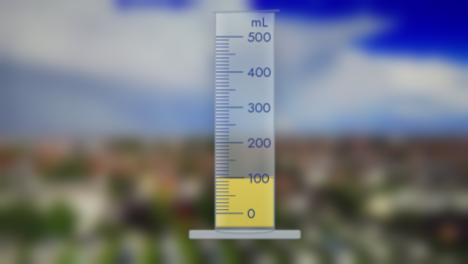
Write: 100 mL
